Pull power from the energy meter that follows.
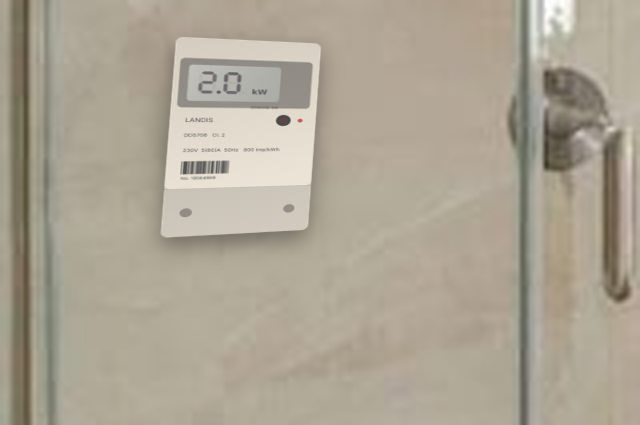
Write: 2.0 kW
